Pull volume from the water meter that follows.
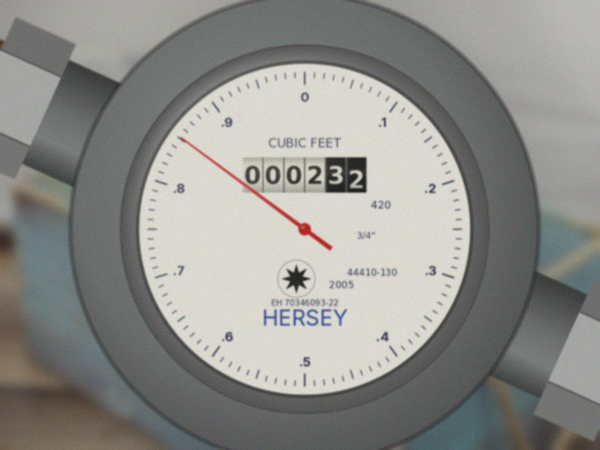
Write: 231.85 ft³
